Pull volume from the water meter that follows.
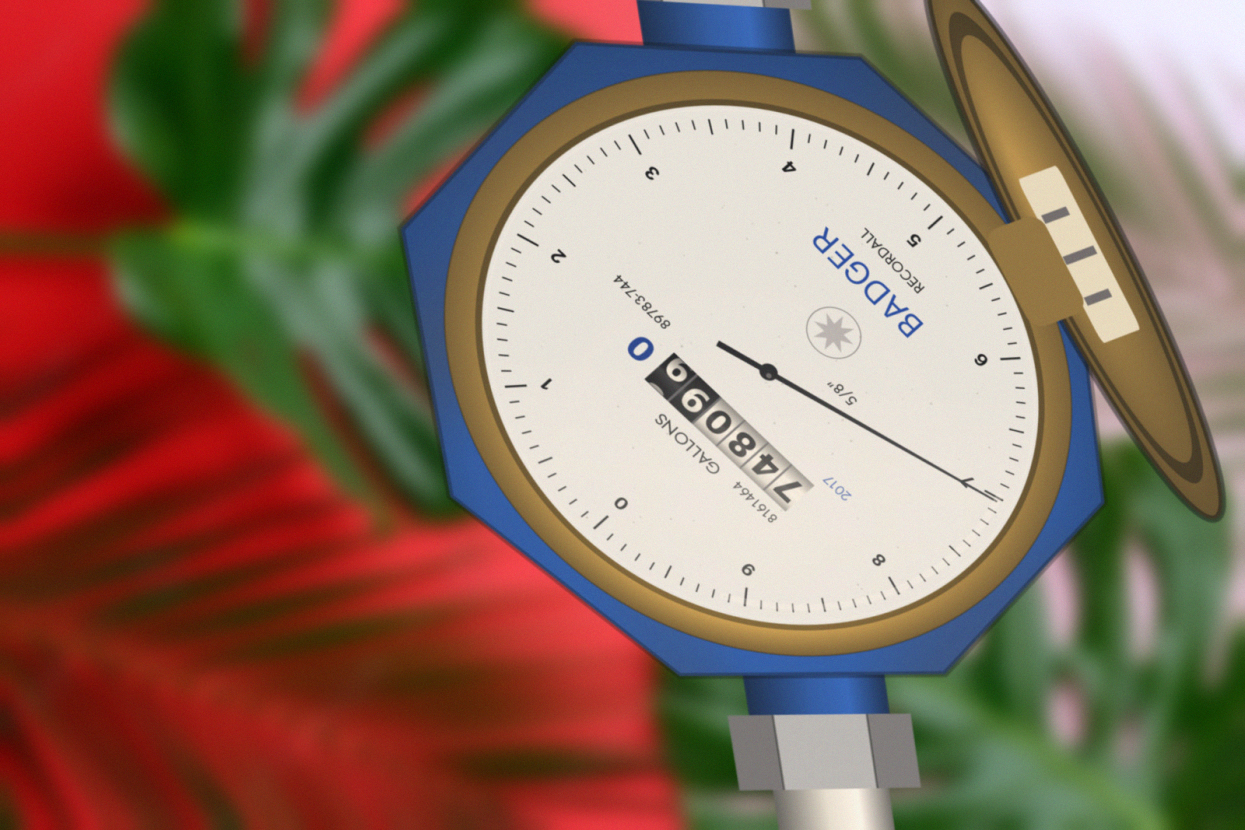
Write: 7480987.0 gal
